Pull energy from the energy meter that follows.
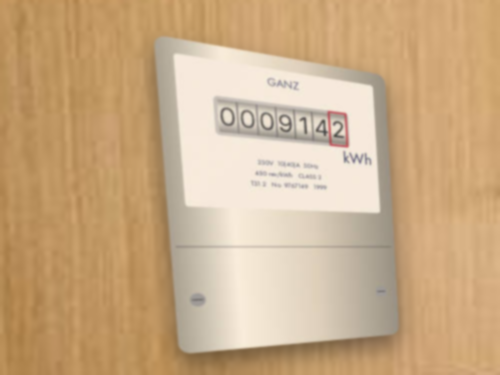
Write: 914.2 kWh
